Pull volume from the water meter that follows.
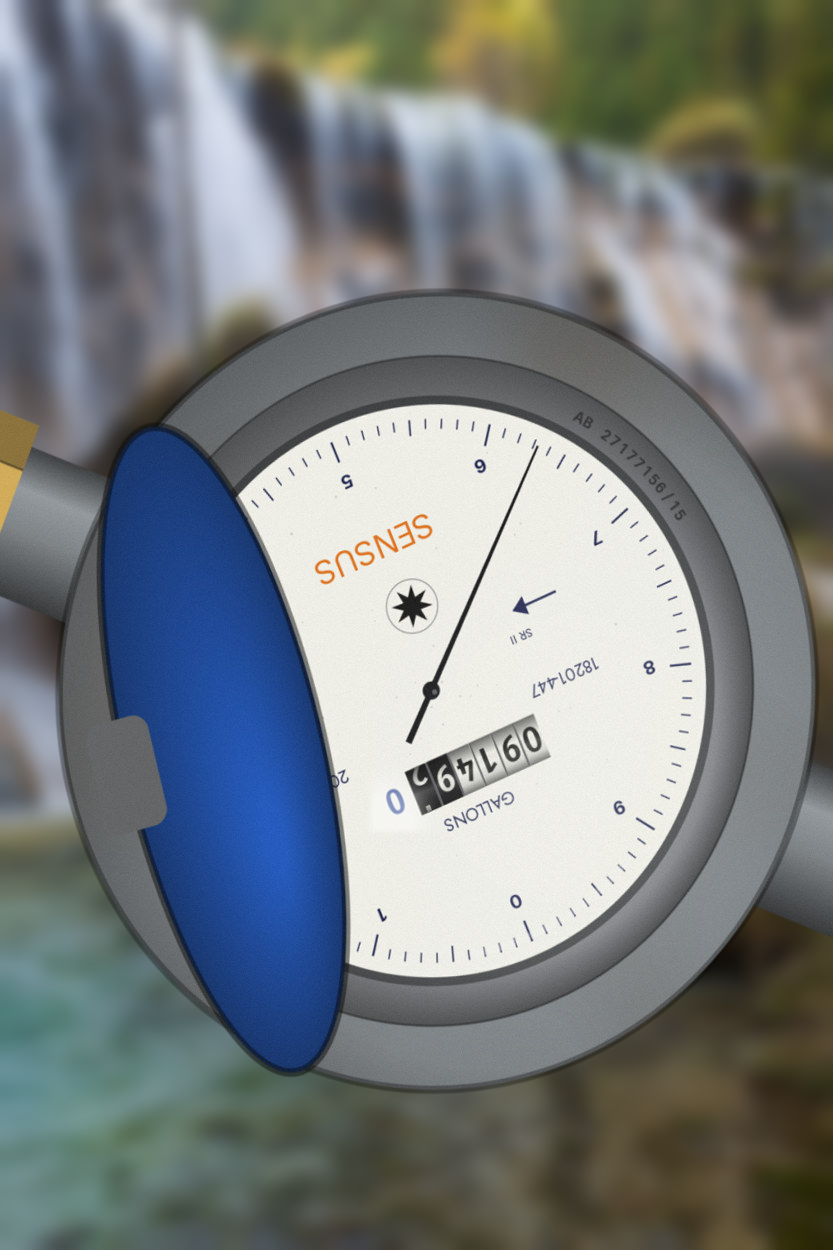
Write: 914916.3 gal
